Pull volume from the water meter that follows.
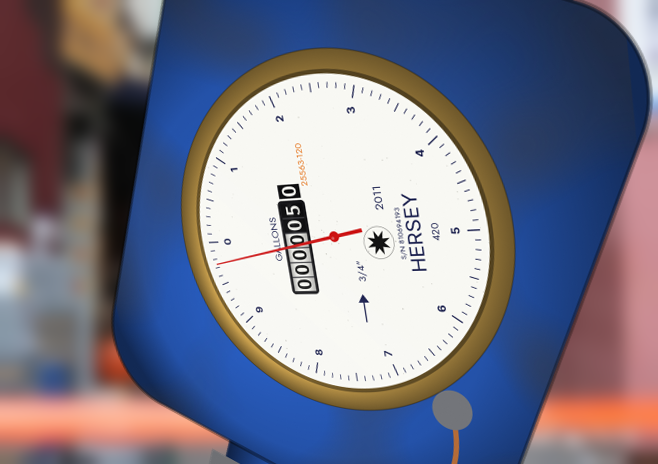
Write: 49.7 gal
